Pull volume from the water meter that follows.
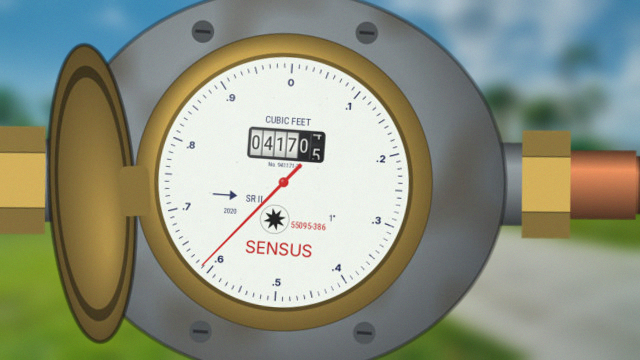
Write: 41704.61 ft³
